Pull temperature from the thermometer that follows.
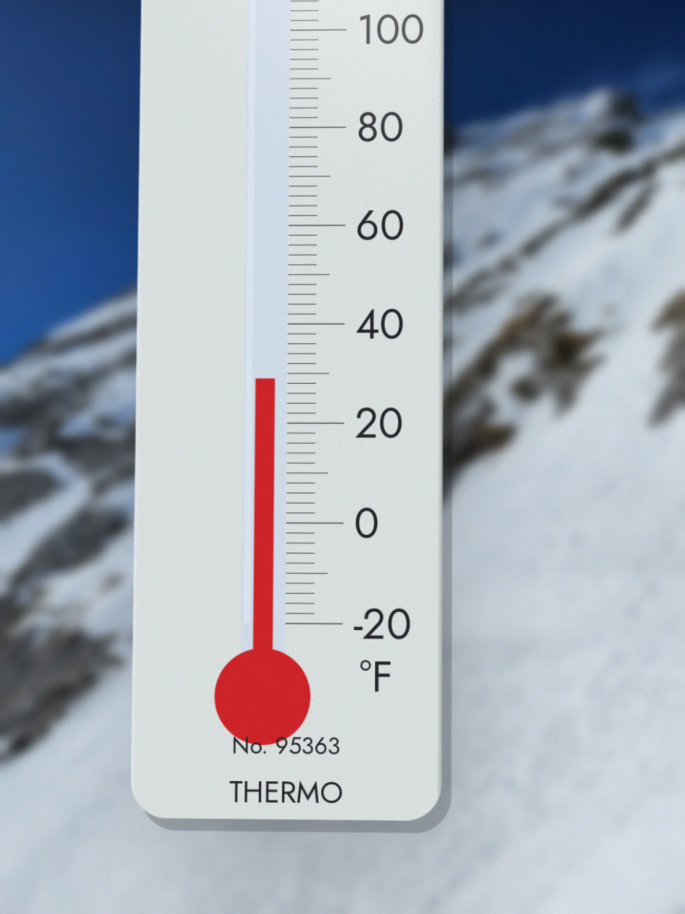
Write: 29 °F
